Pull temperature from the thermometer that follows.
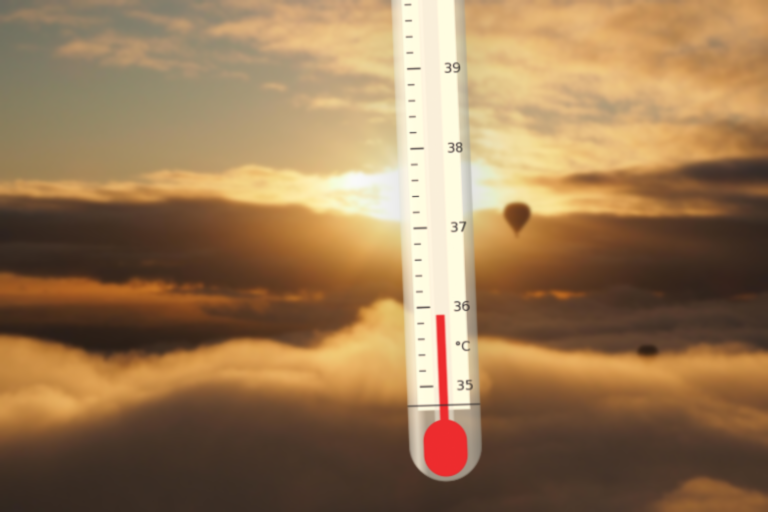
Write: 35.9 °C
